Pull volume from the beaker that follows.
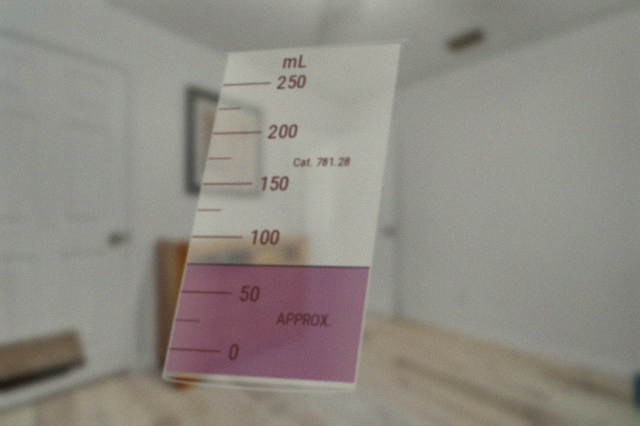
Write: 75 mL
